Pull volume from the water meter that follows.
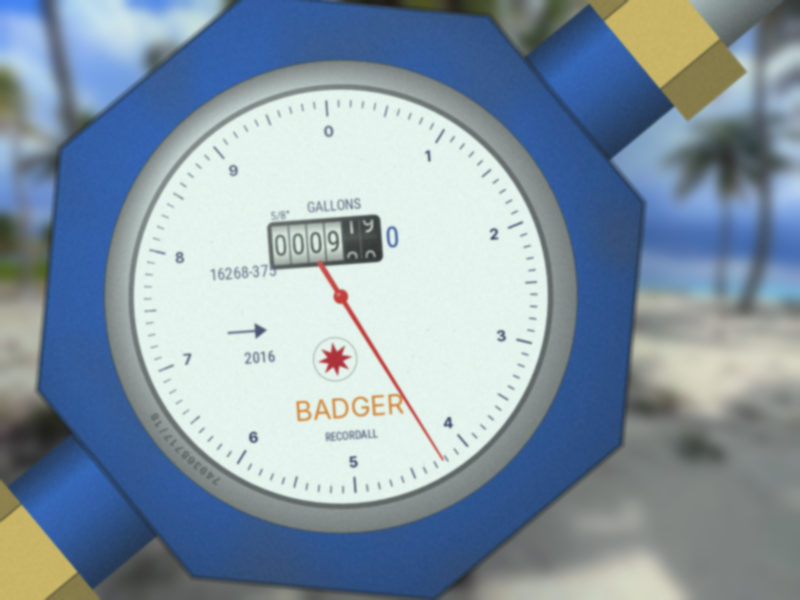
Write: 9194.2 gal
